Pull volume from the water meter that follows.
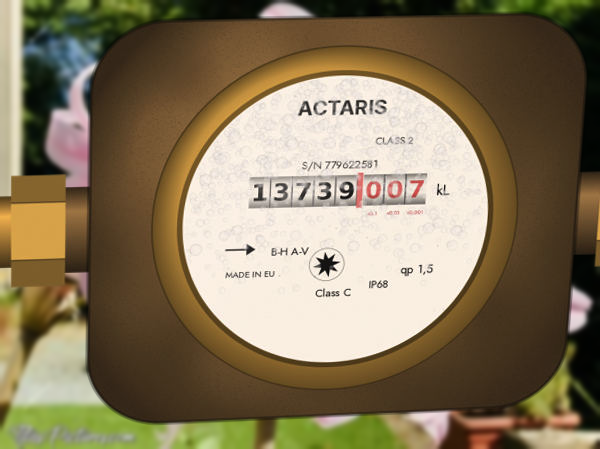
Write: 13739.007 kL
